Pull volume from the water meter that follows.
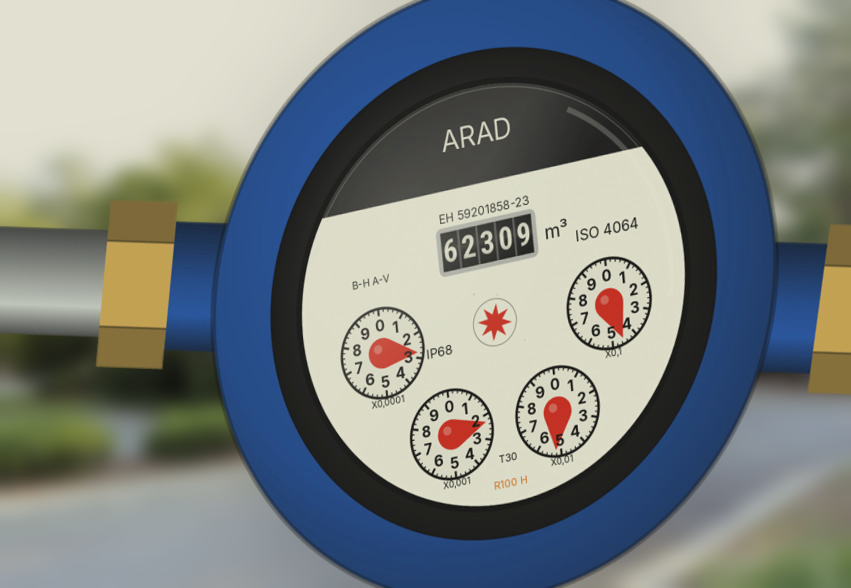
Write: 62309.4522 m³
